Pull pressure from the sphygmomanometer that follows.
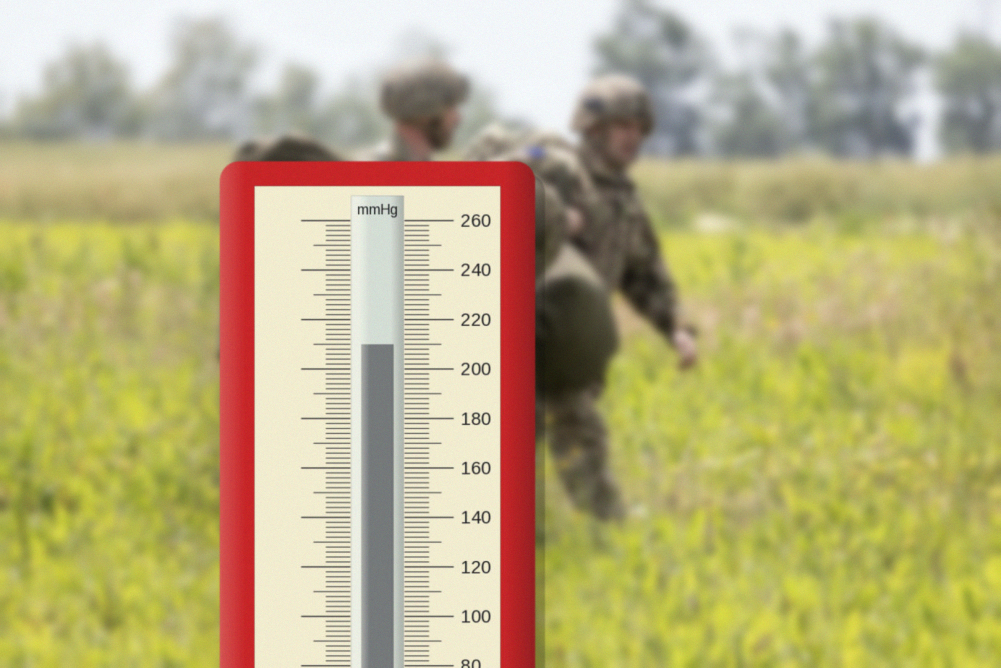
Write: 210 mmHg
